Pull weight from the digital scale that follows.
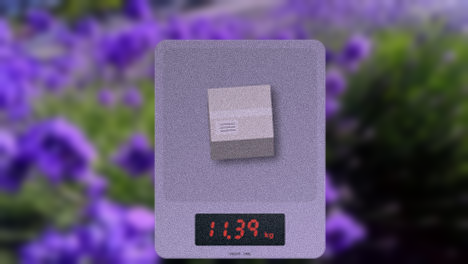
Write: 11.39 kg
